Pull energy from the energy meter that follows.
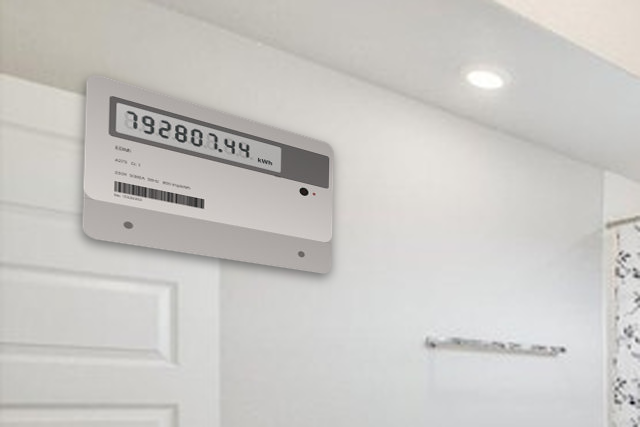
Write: 792807.44 kWh
